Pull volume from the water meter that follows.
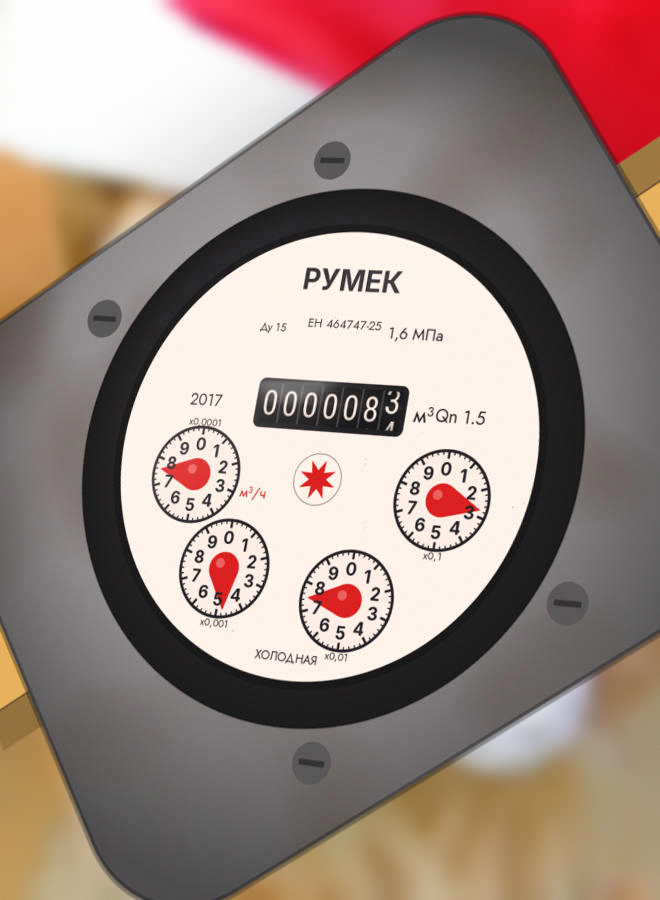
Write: 83.2747 m³
